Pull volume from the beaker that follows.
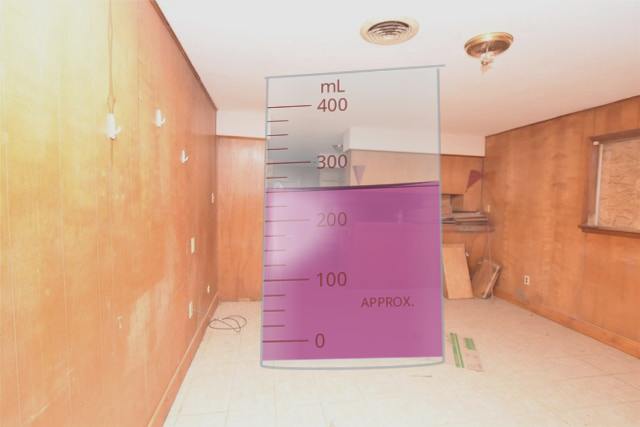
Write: 250 mL
